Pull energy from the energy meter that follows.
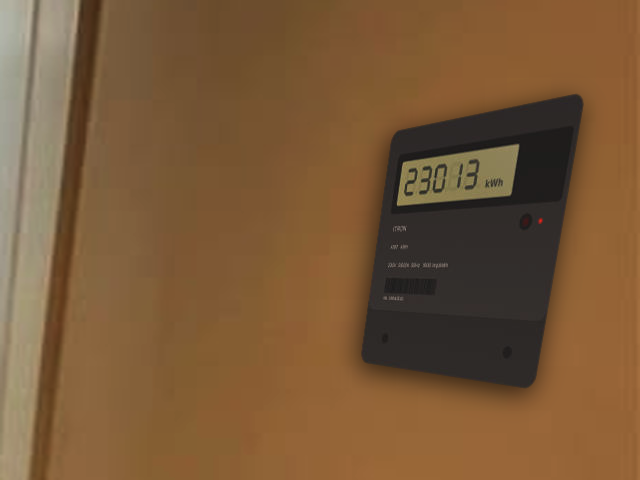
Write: 23013 kWh
